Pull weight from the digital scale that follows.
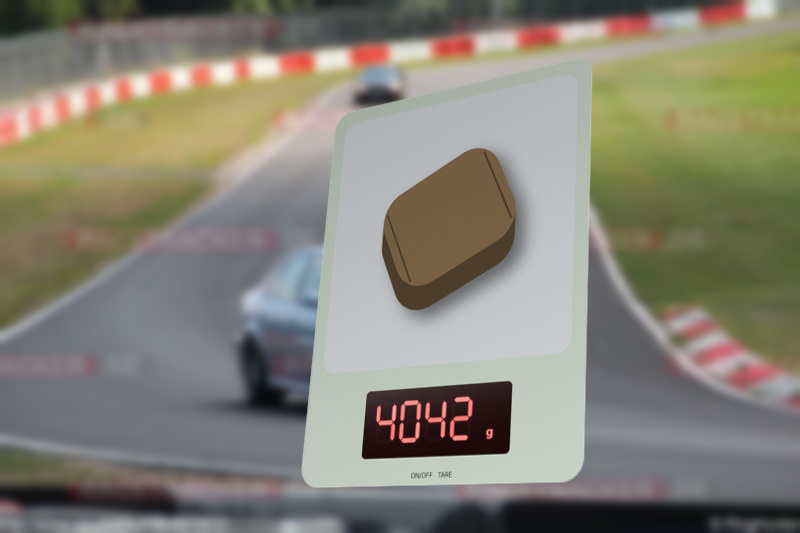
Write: 4042 g
